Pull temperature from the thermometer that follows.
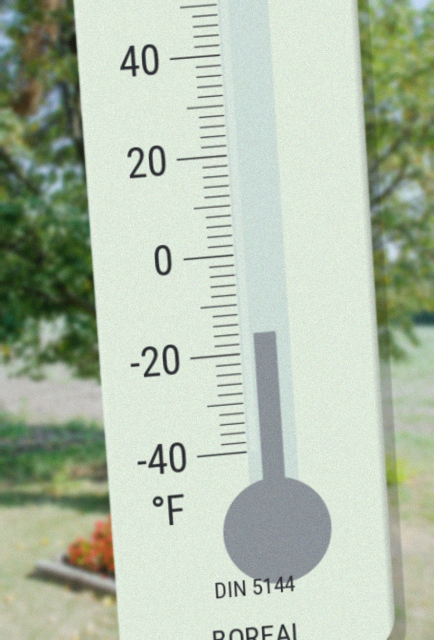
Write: -16 °F
